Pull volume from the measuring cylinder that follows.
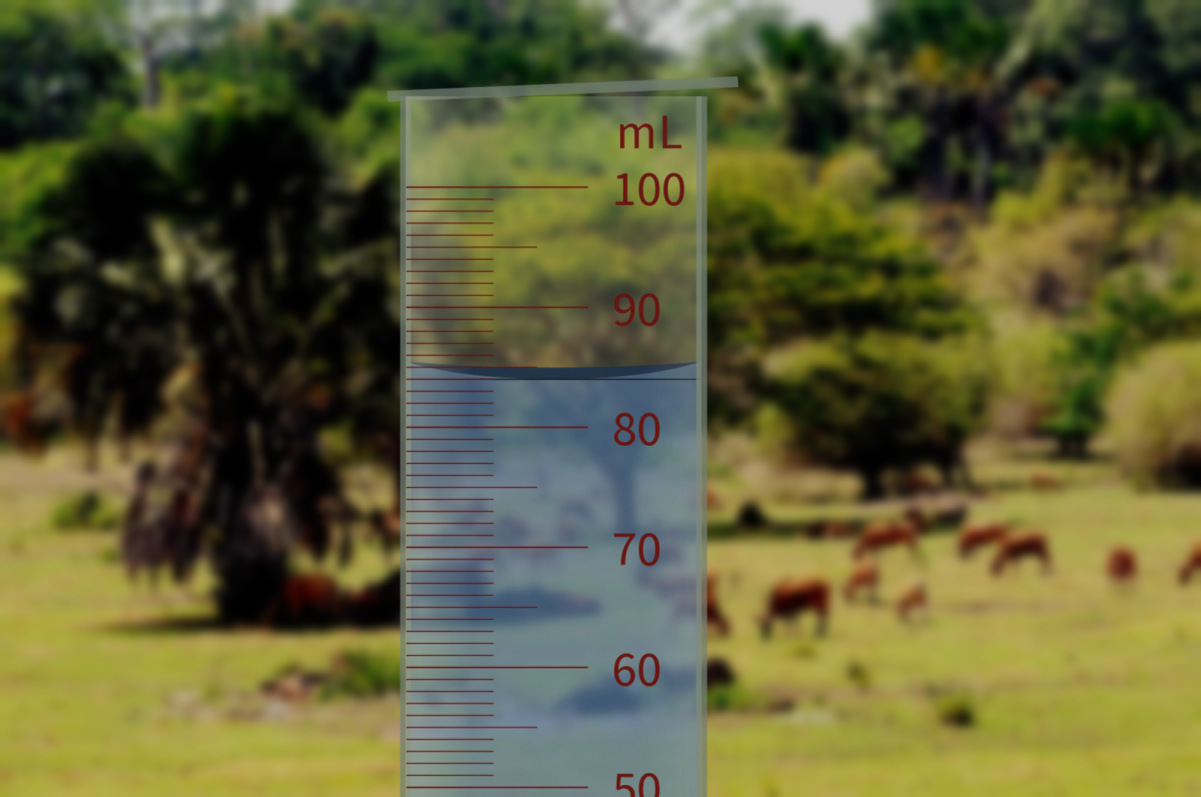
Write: 84 mL
